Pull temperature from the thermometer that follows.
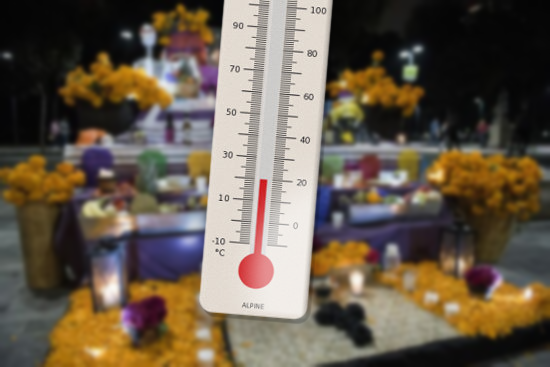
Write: 20 °C
